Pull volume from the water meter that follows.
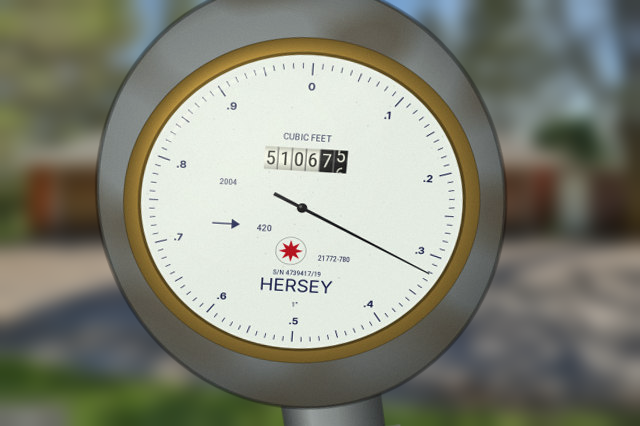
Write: 510675.32 ft³
